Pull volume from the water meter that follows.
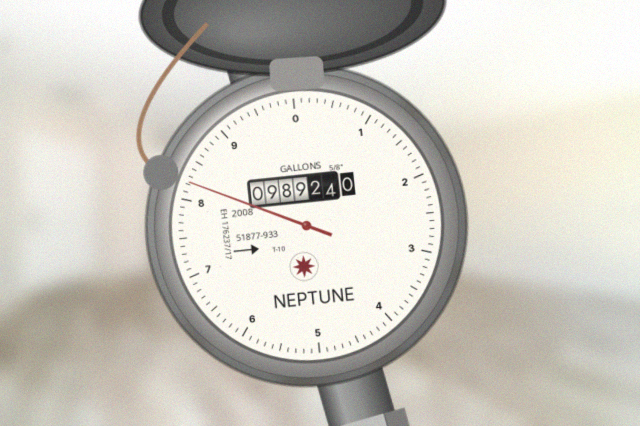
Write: 989238.2 gal
